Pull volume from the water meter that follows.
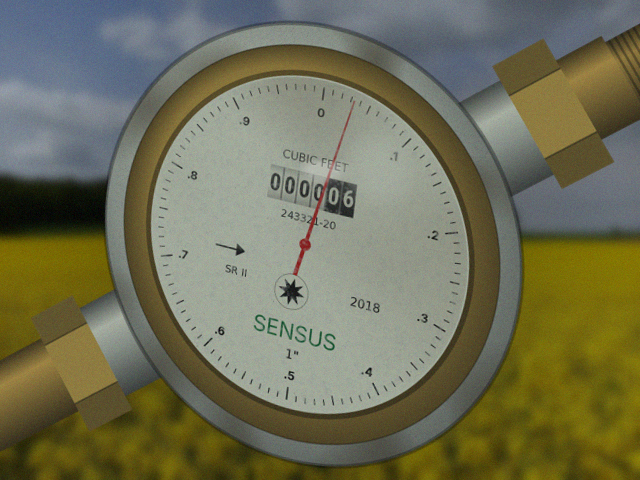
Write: 6.03 ft³
